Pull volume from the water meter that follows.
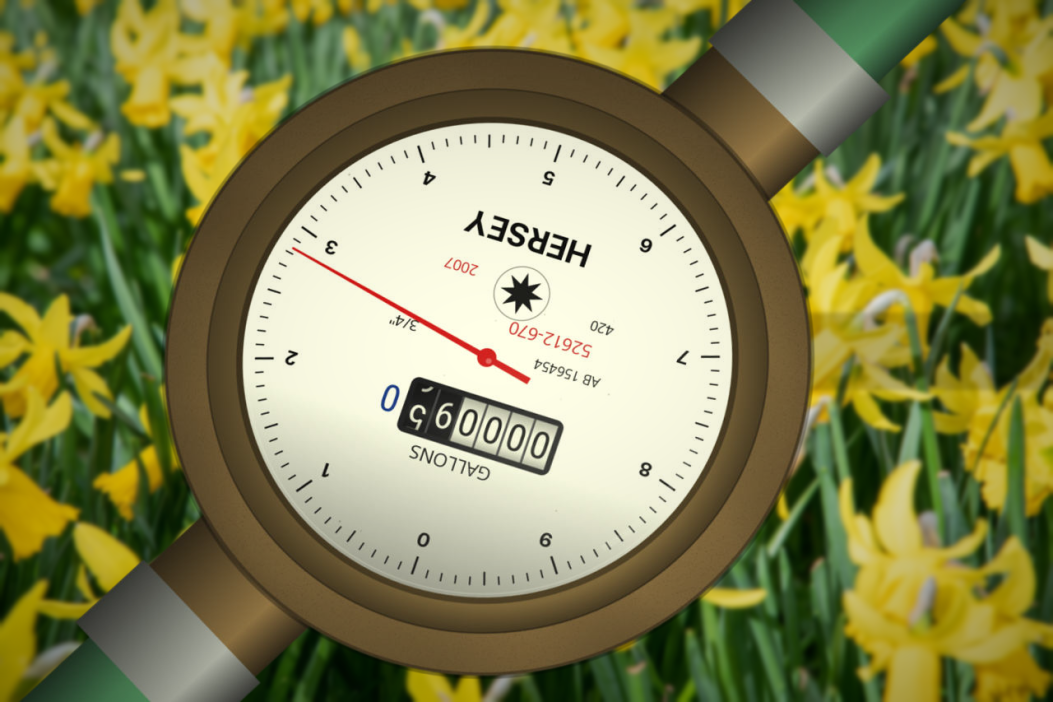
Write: 952.8 gal
